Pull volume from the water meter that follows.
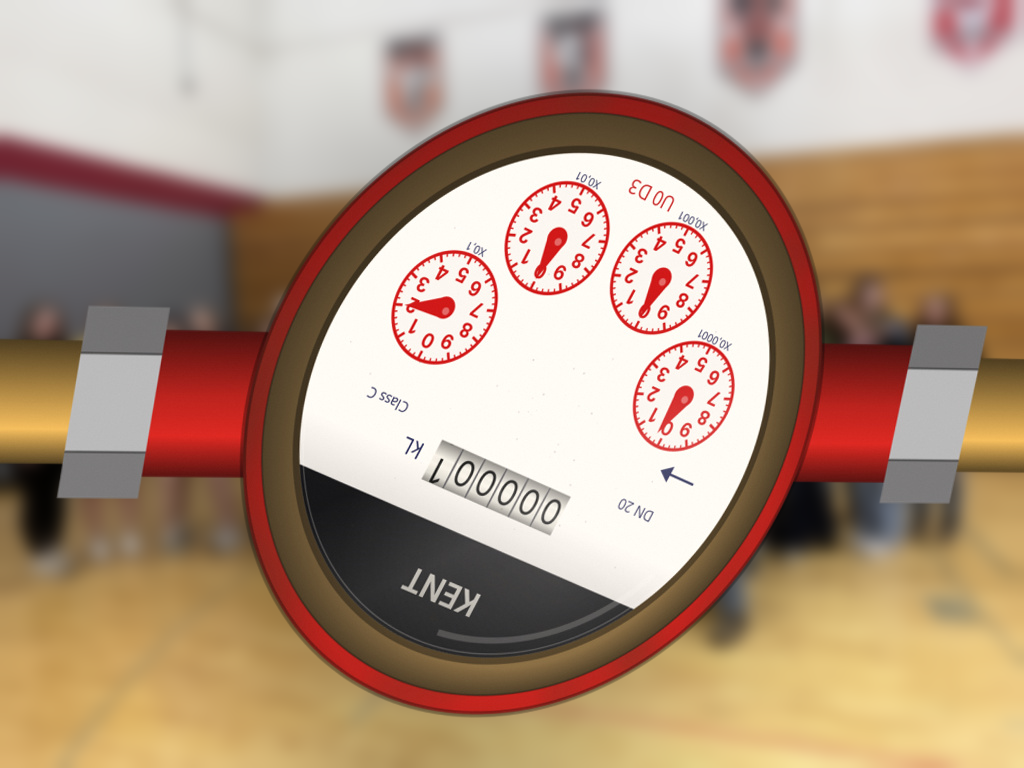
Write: 1.2000 kL
